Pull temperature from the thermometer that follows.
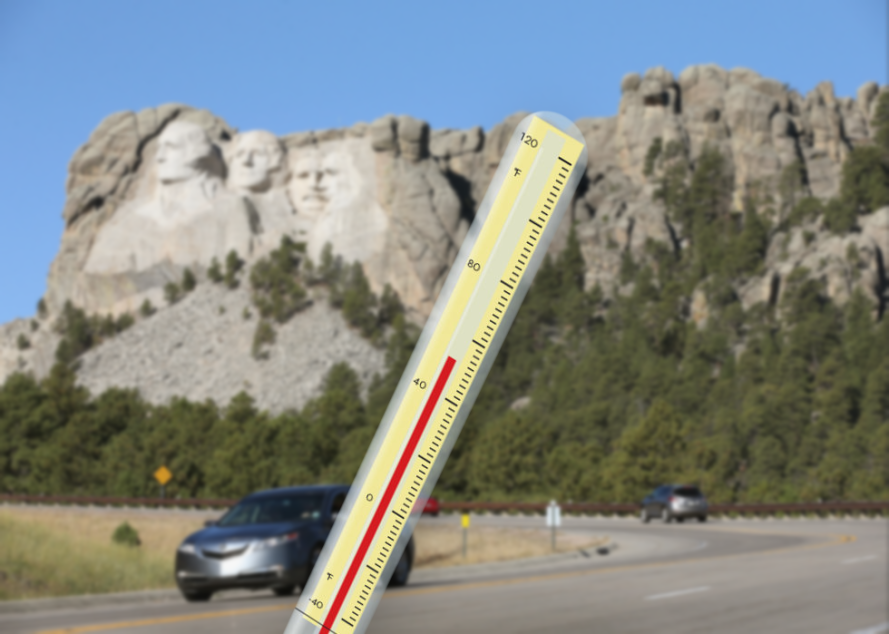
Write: 52 °F
